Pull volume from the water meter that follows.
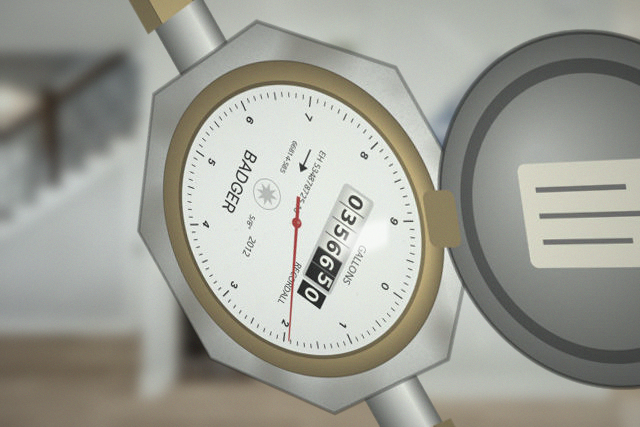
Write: 356651.9 gal
